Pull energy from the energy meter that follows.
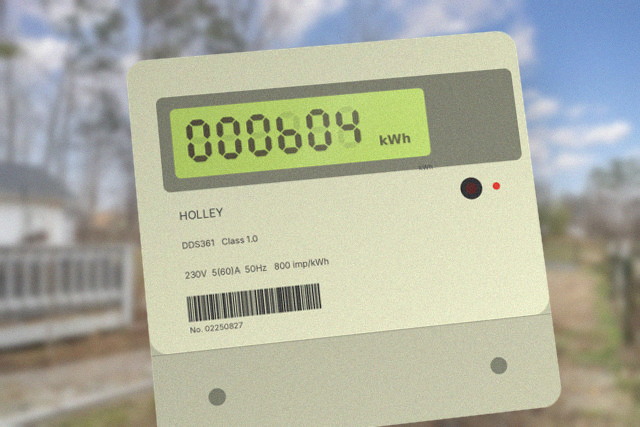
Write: 604 kWh
